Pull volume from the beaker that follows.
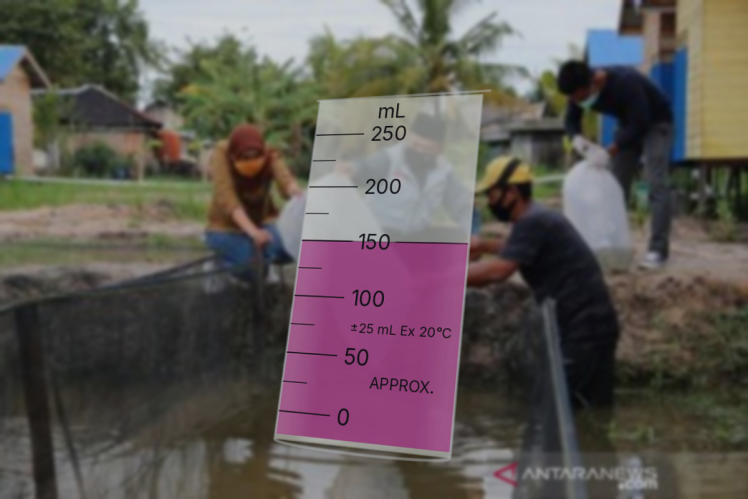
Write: 150 mL
